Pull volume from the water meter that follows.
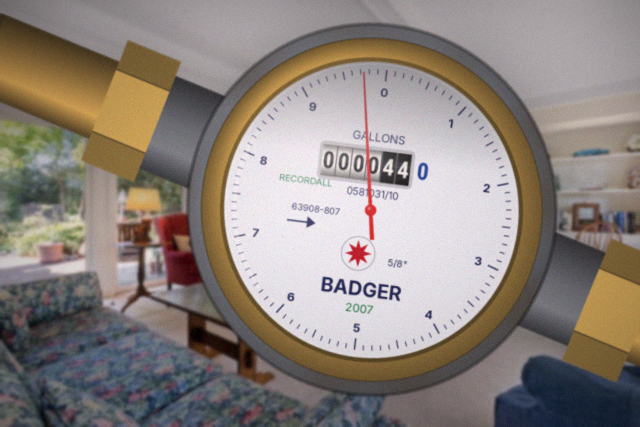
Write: 439.7 gal
